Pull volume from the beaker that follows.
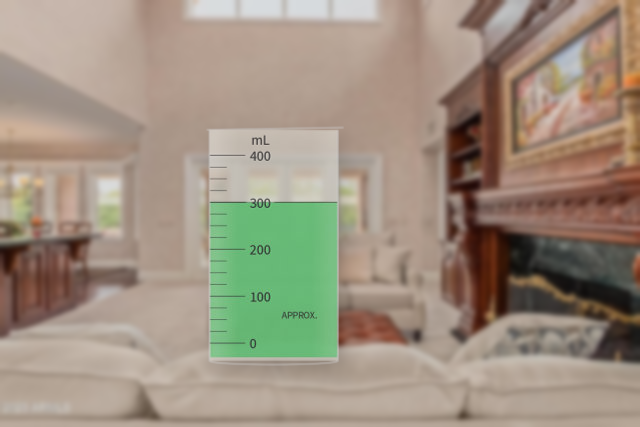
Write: 300 mL
